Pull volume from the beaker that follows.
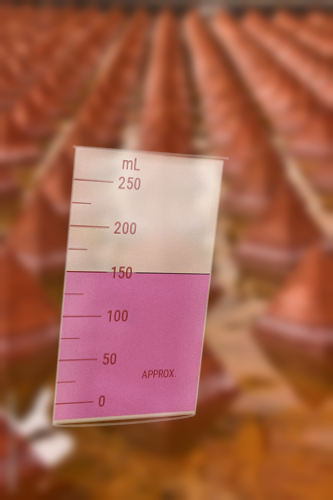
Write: 150 mL
